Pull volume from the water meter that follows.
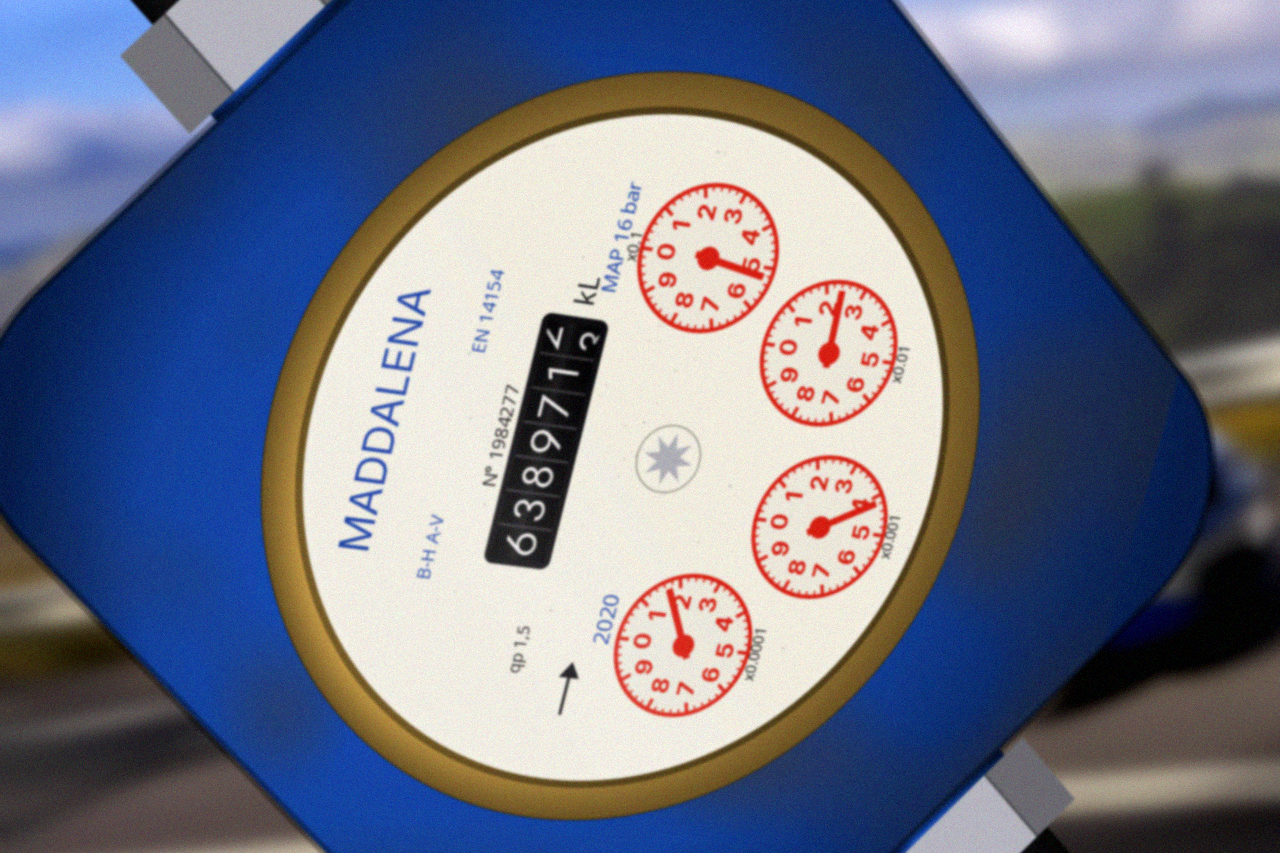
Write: 6389712.5241 kL
